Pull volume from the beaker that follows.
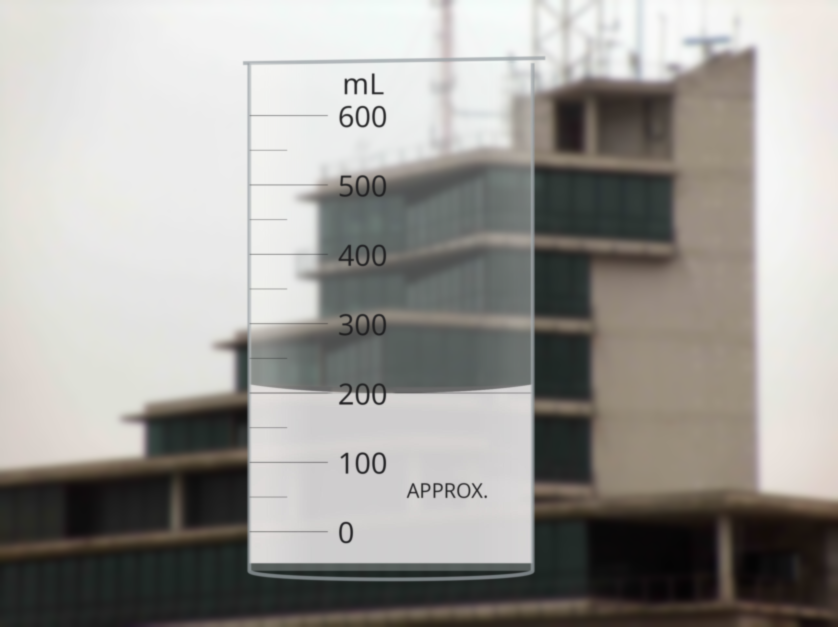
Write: 200 mL
